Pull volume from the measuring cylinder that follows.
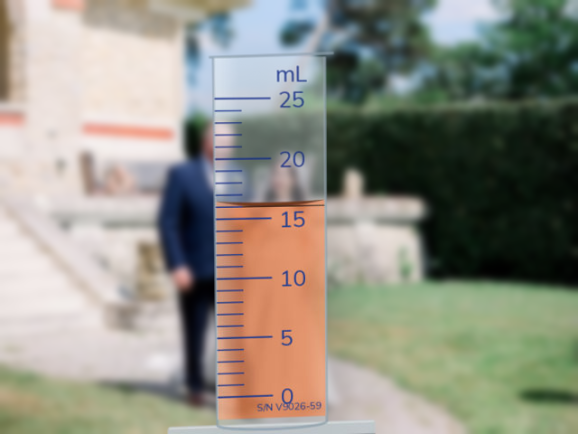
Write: 16 mL
